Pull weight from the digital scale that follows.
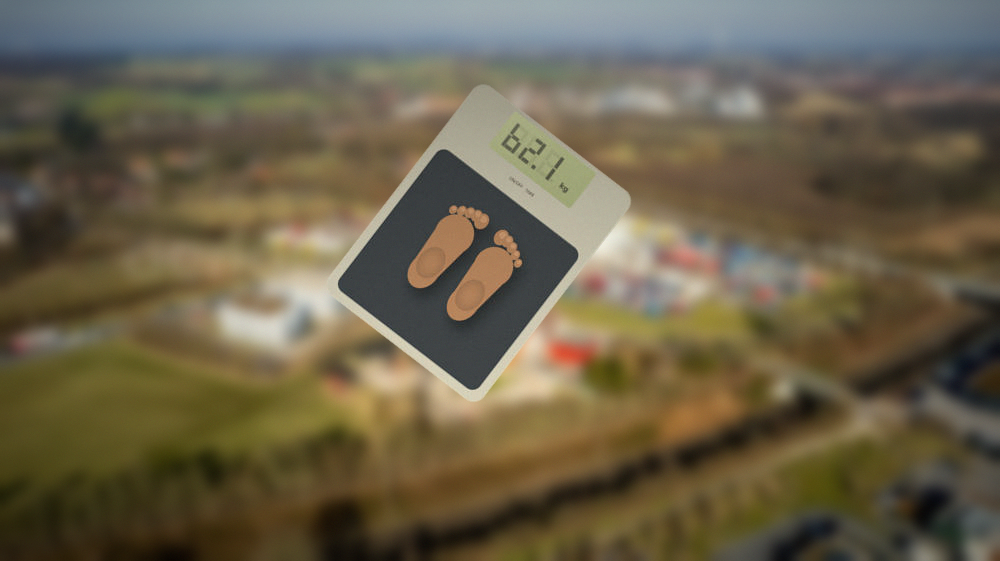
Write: 62.1 kg
